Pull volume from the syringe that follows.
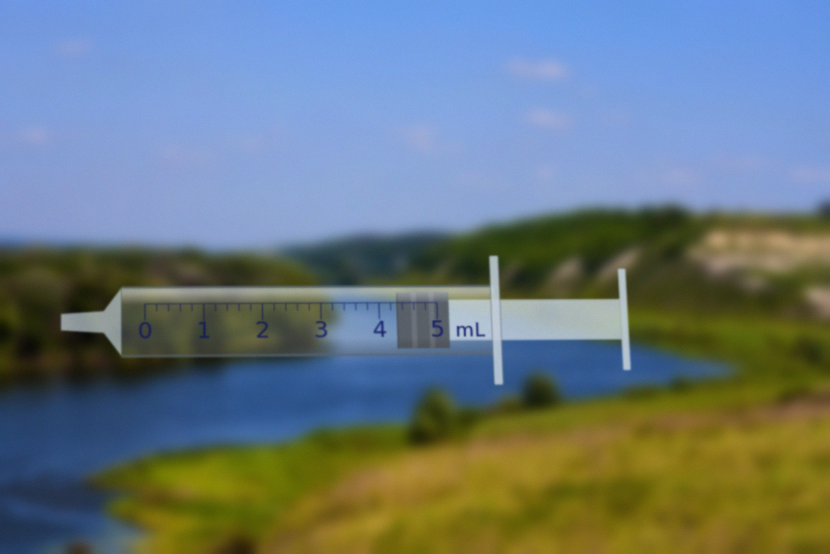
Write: 4.3 mL
